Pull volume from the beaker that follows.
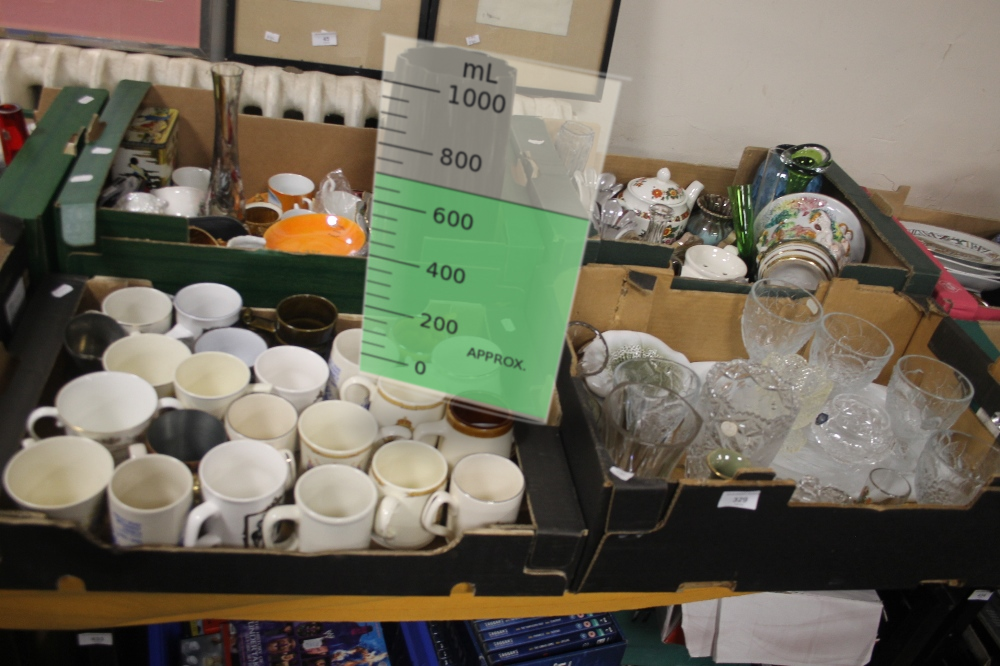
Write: 700 mL
